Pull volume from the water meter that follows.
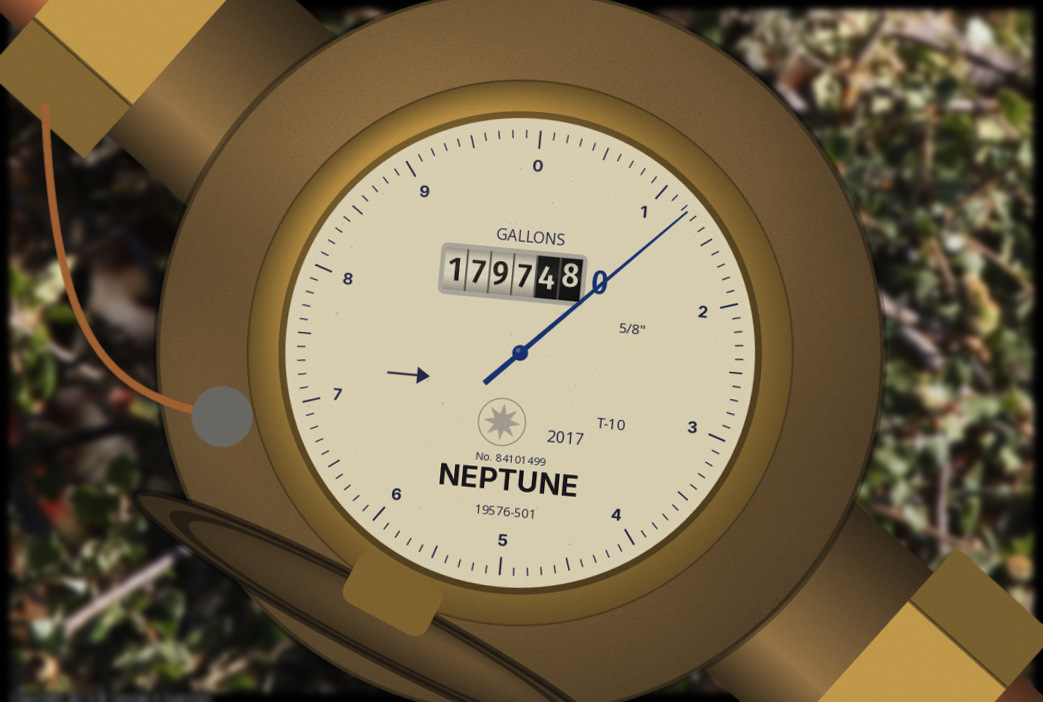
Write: 1797481.2 gal
